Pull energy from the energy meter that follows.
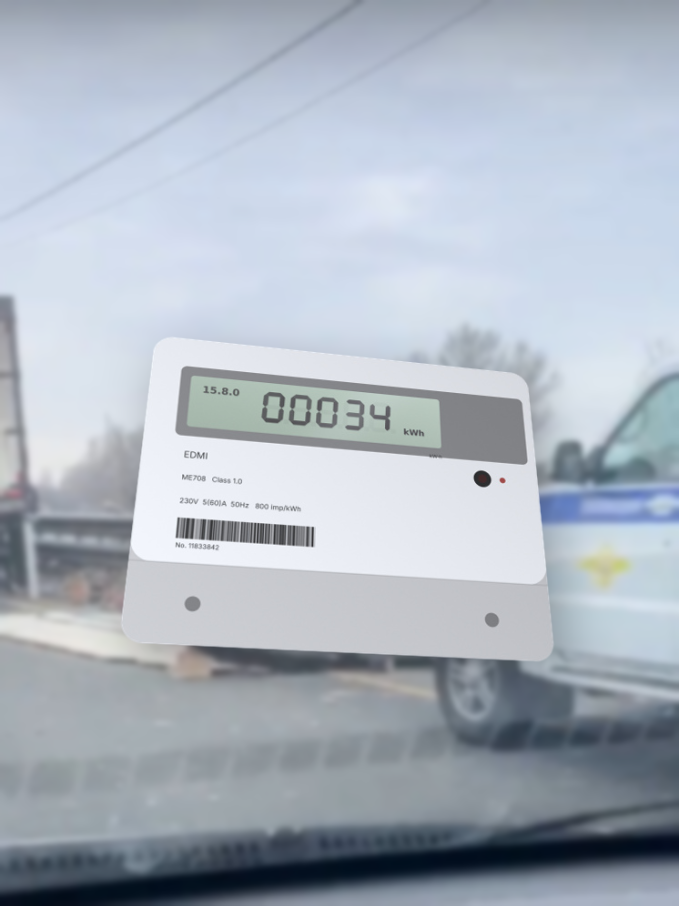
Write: 34 kWh
